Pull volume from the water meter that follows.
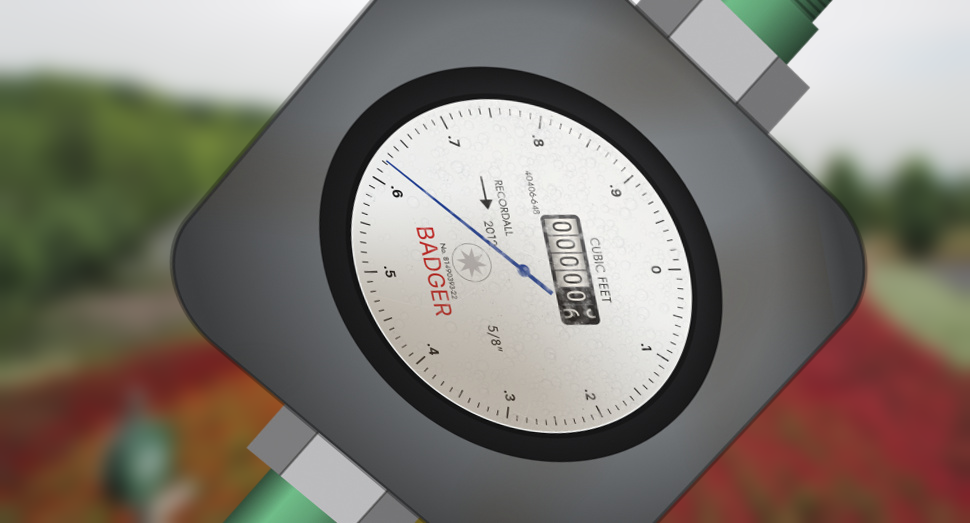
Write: 5.62 ft³
